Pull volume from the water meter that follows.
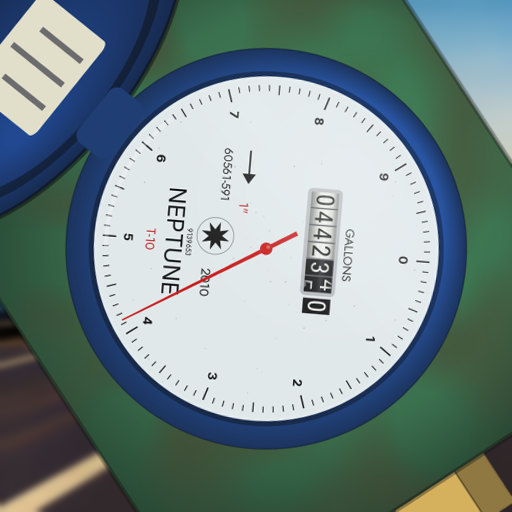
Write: 442344.1 gal
